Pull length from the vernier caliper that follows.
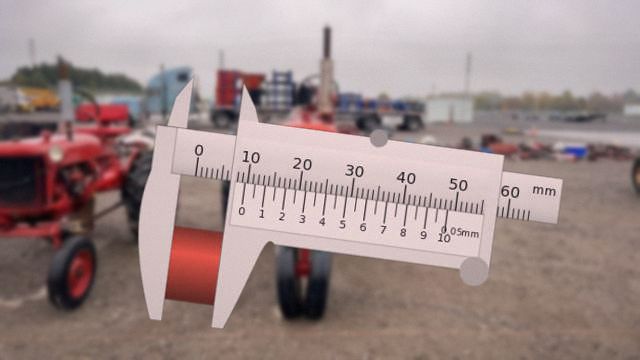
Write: 9.5 mm
